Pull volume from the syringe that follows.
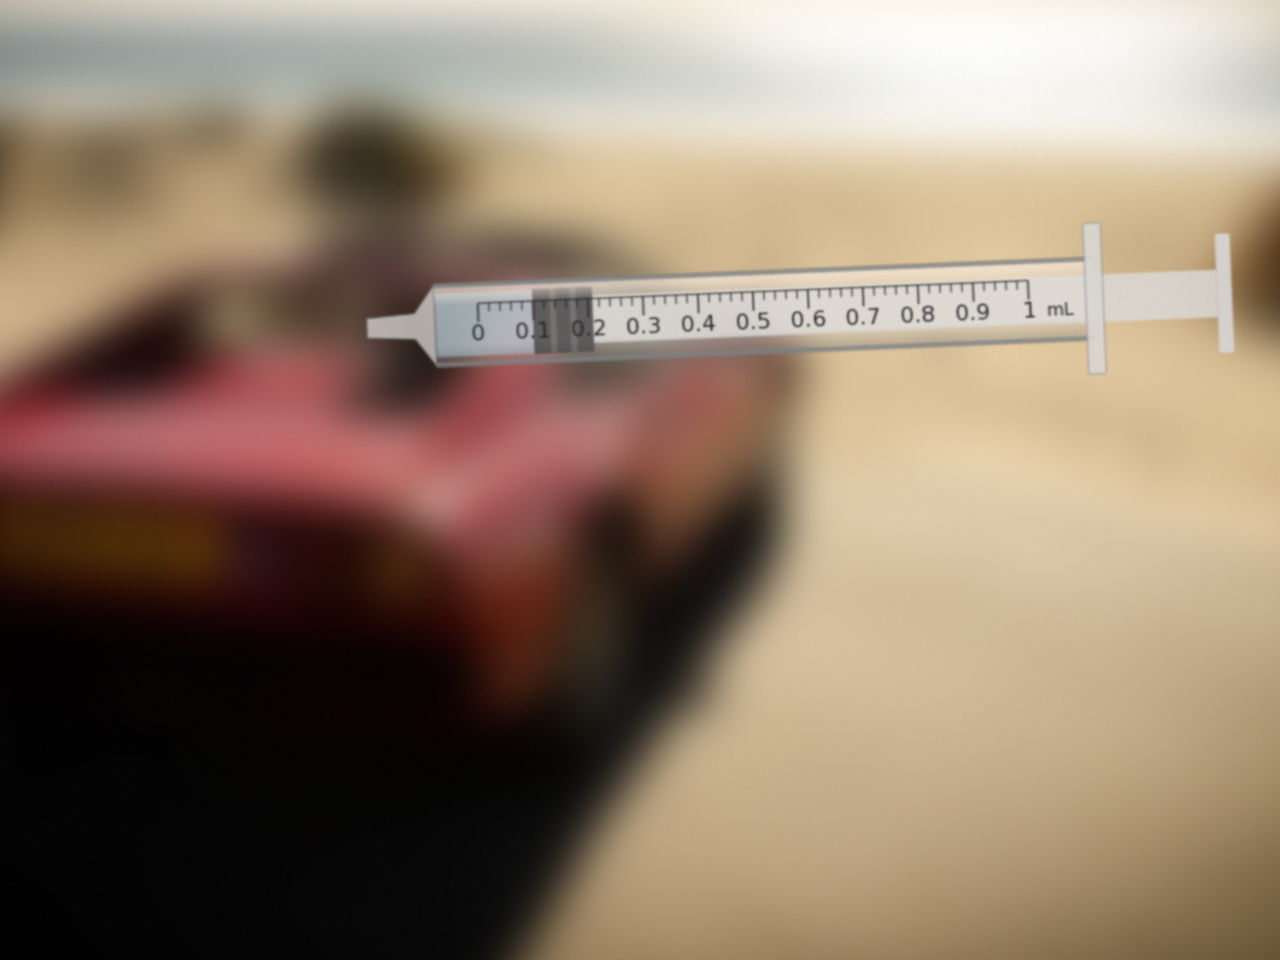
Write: 0.1 mL
